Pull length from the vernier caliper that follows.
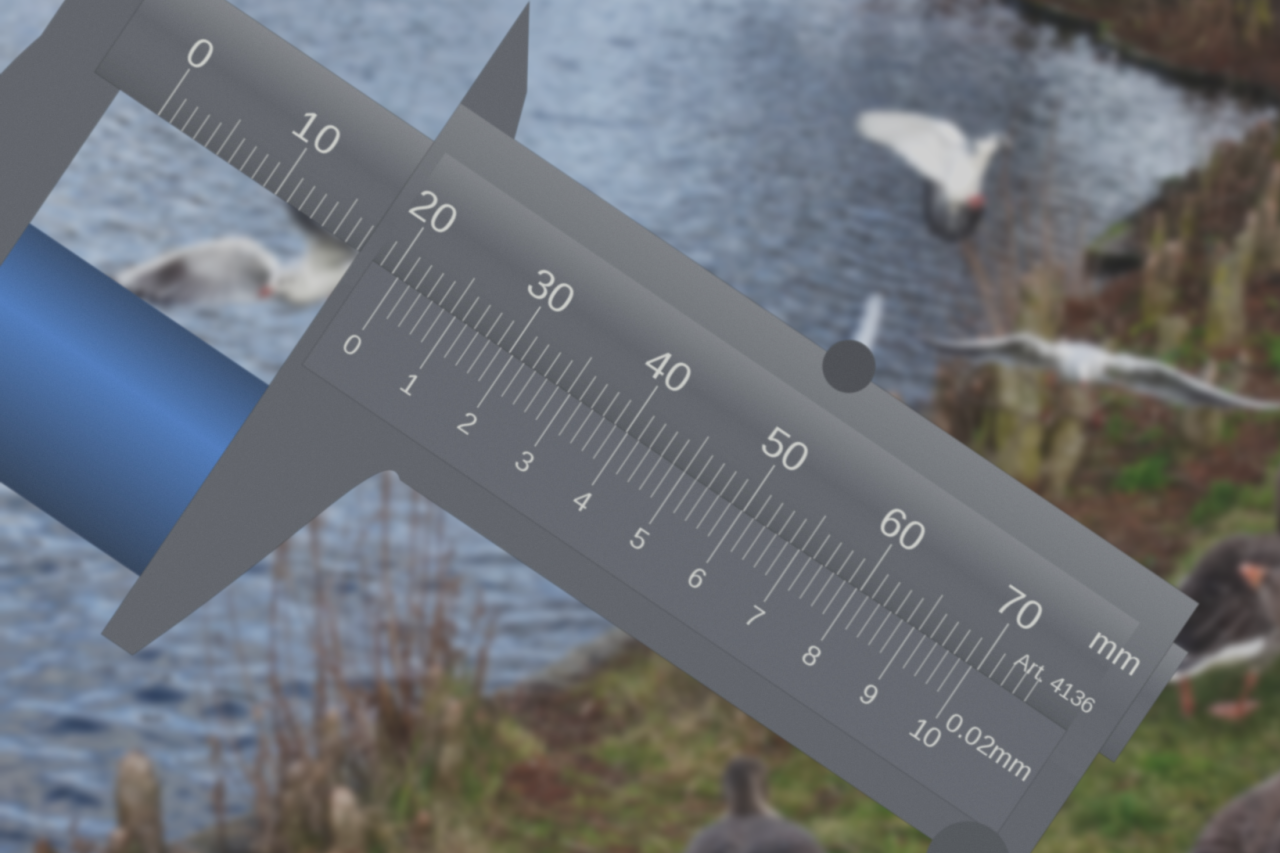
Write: 20.5 mm
